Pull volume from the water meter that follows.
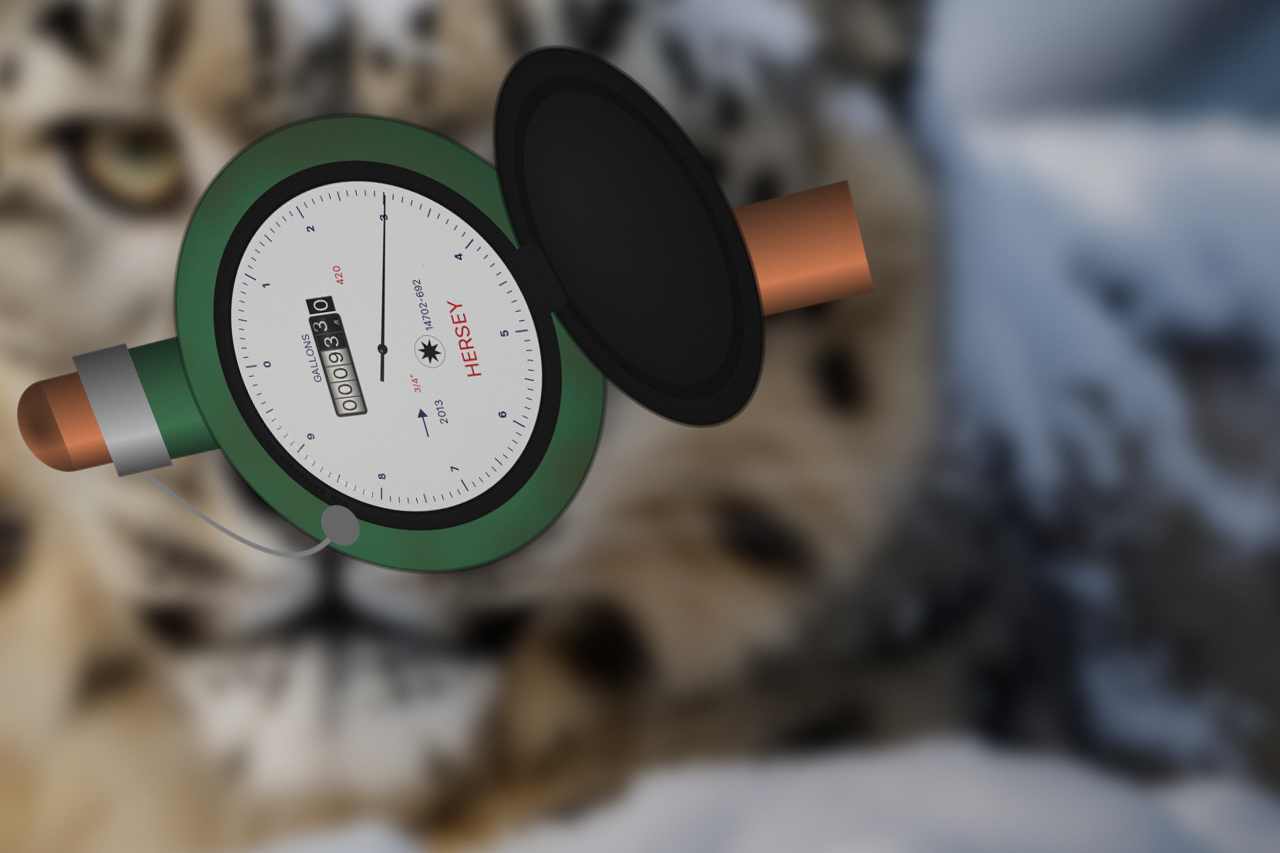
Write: 9333.0 gal
